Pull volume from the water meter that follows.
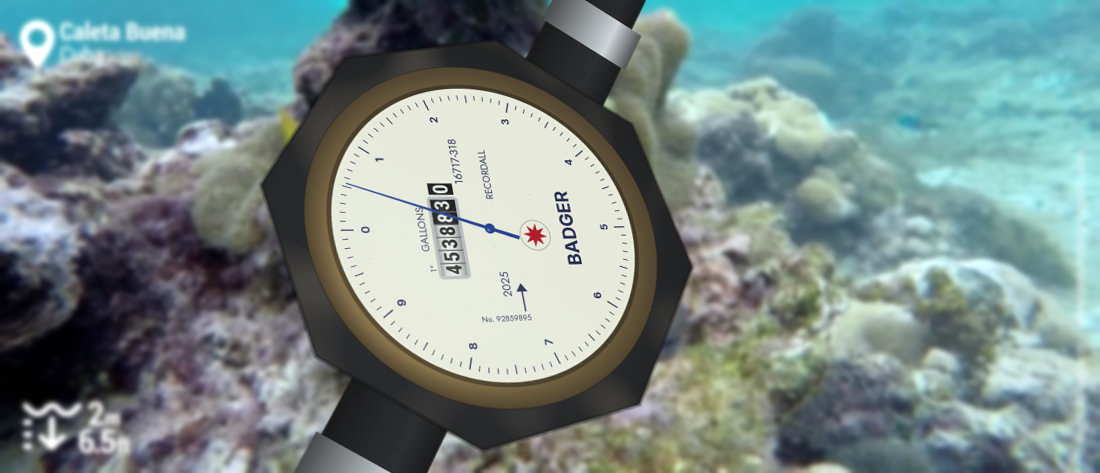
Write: 4538830.5 gal
